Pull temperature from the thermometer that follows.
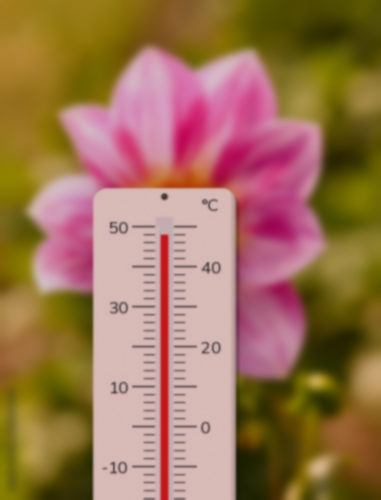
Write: 48 °C
